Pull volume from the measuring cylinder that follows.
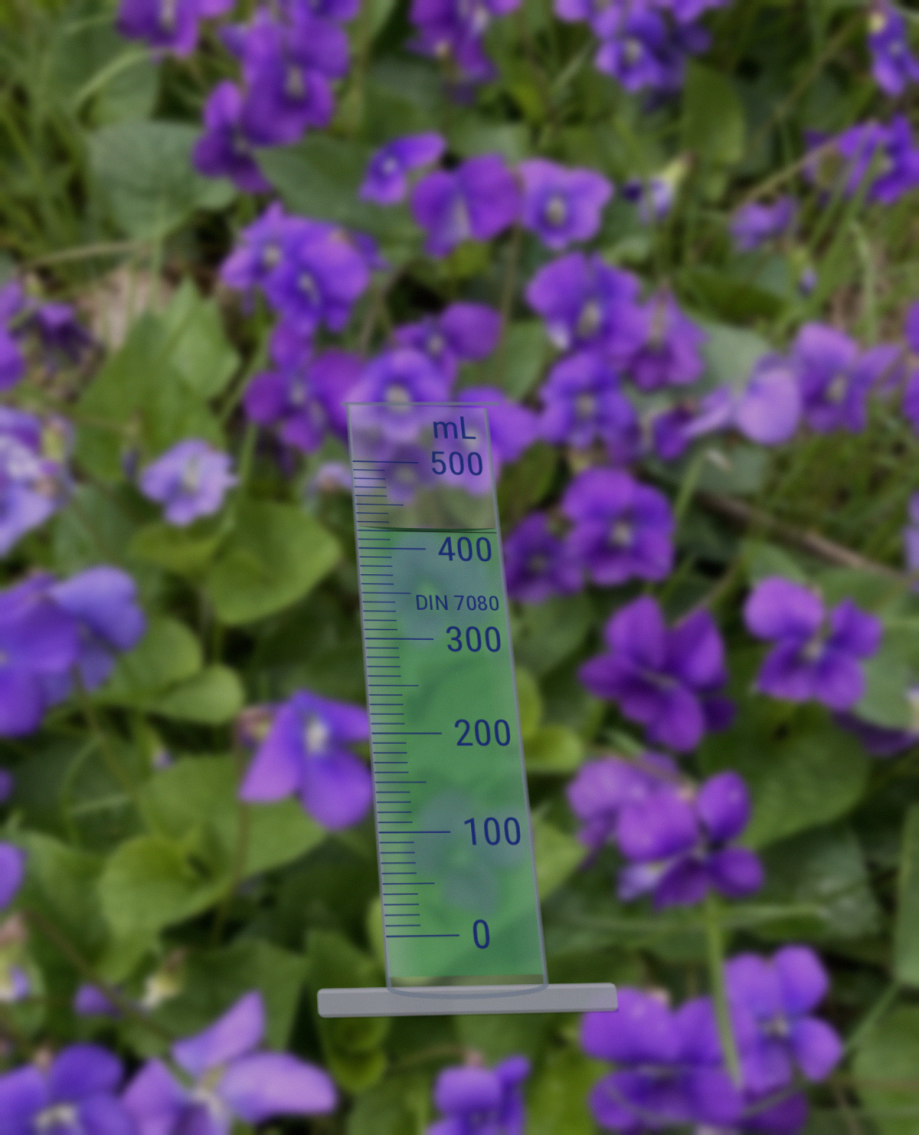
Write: 420 mL
